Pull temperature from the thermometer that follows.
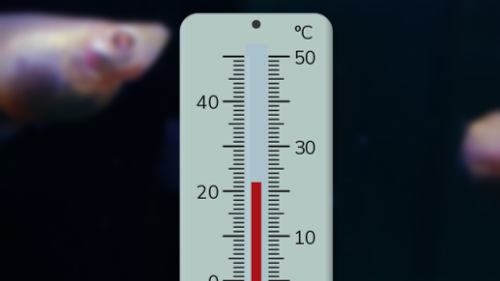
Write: 22 °C
